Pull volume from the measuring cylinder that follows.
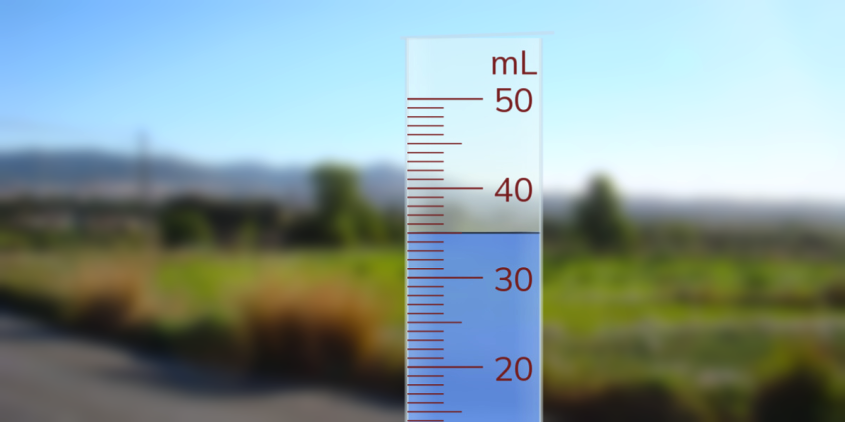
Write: 35 mL
